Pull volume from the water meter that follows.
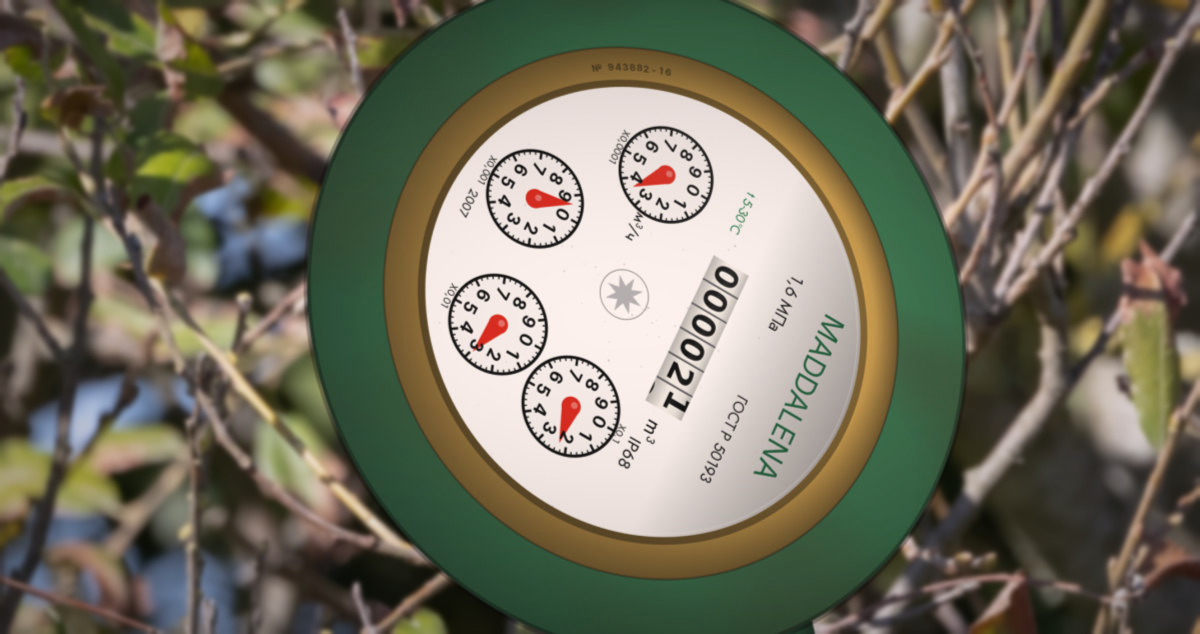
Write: 21.2293 m³
